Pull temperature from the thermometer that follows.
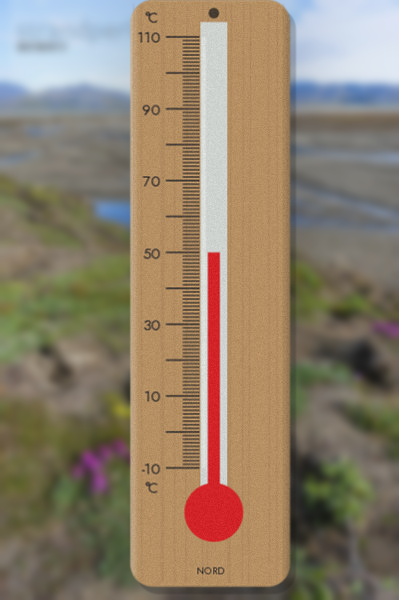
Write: 50 °C
